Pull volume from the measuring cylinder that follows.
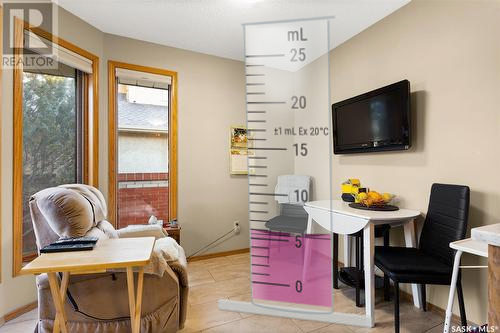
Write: 5.5 mL
